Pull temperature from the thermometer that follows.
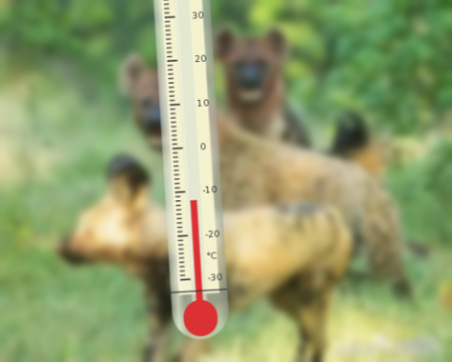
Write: -12 °C
